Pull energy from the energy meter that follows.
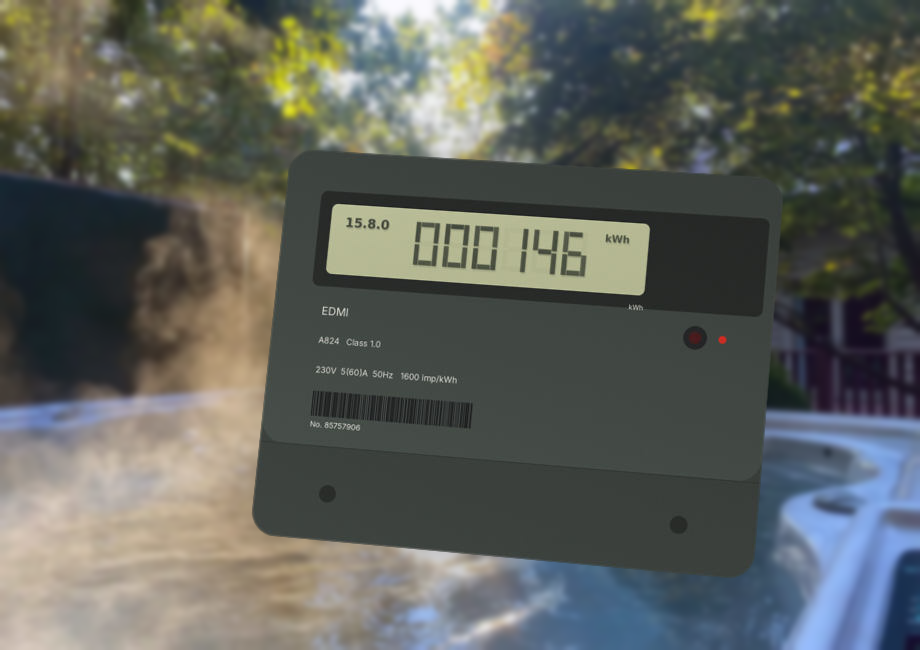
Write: 146 kWh
